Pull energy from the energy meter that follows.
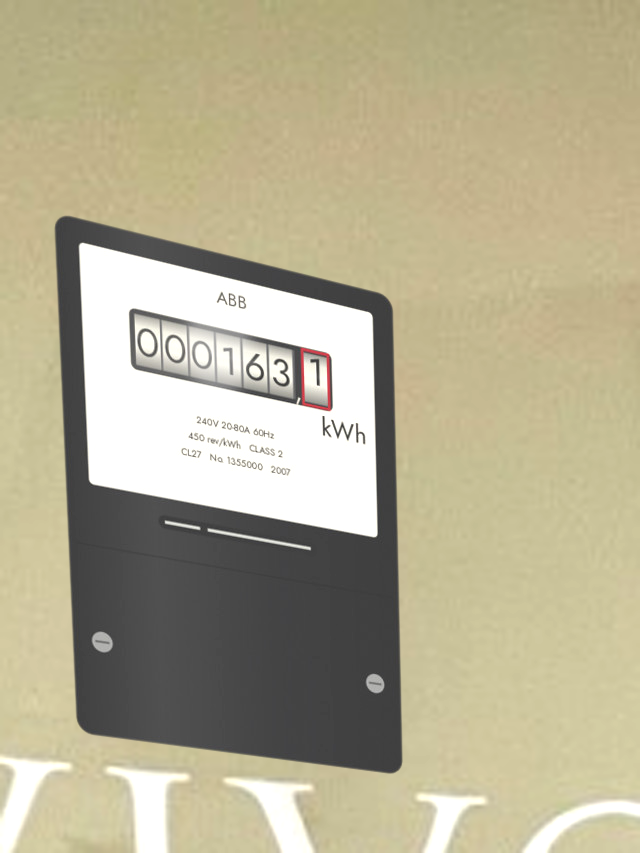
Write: 163.1 kWh
